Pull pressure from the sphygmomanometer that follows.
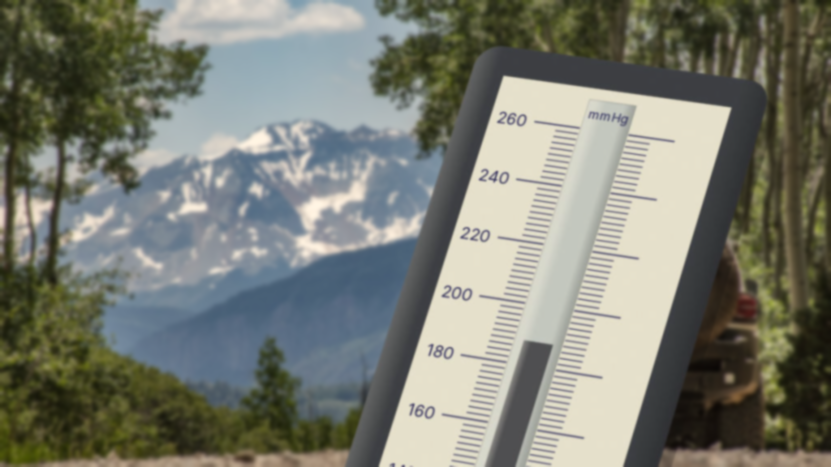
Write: 188 mmHg
